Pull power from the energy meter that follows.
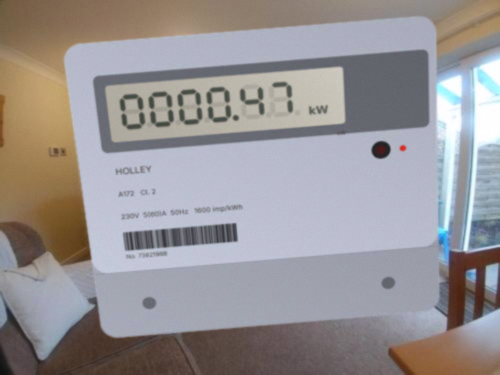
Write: 0.47 kW
